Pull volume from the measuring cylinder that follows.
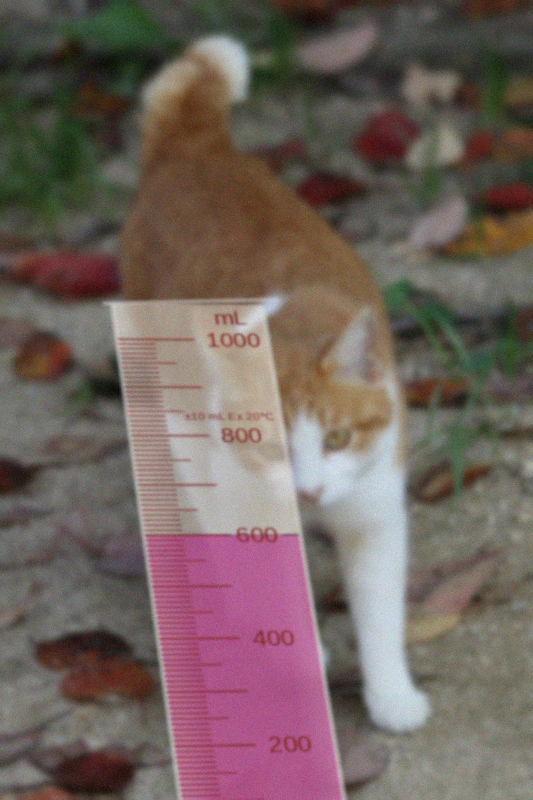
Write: 600 mL
